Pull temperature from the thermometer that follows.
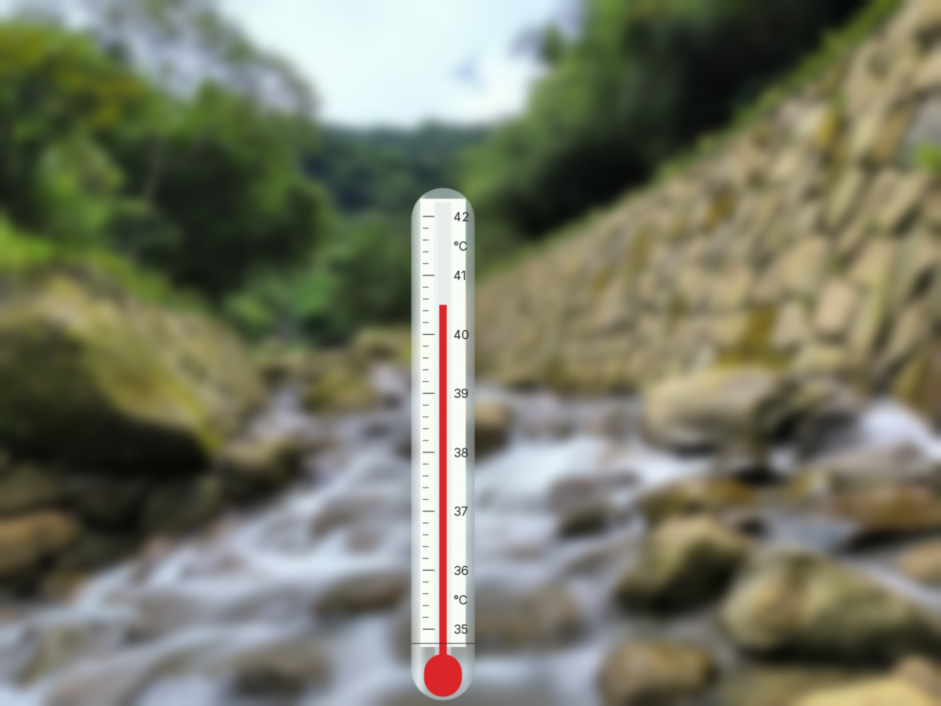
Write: 40.5 °C
